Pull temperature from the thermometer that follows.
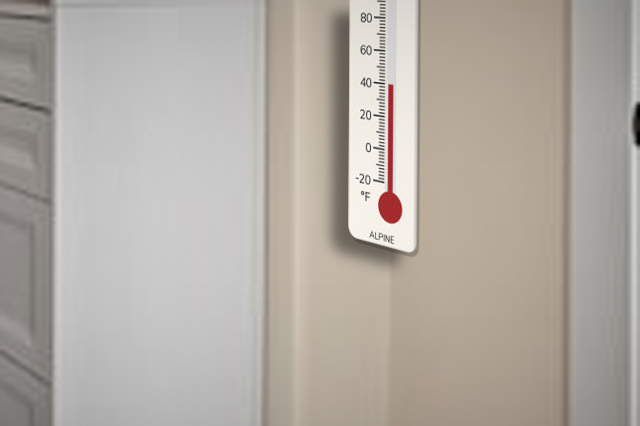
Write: 40 °F
